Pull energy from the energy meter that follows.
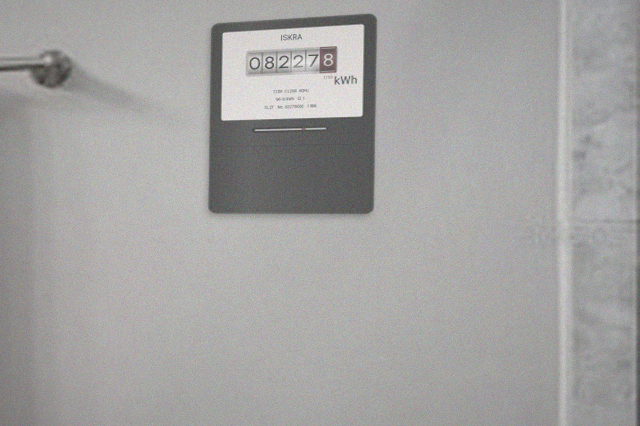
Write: 8227.8 kWh
